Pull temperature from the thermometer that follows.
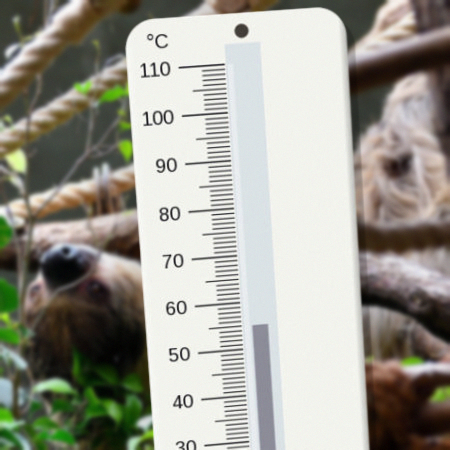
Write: 55 °C
